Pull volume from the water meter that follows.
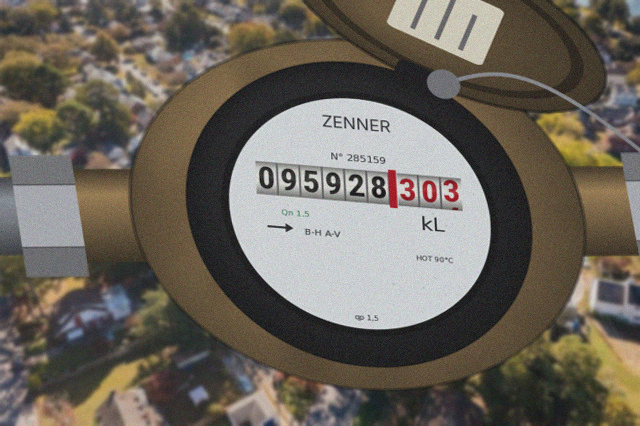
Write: 95928.303 kL
